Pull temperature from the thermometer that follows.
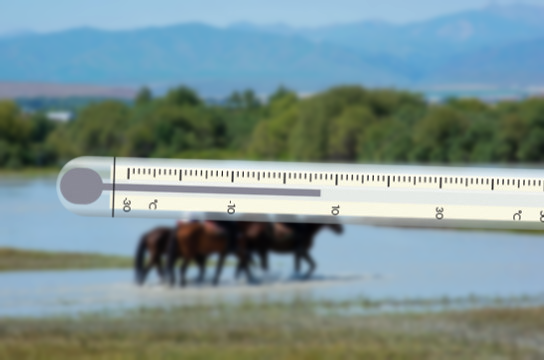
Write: 7 °C
